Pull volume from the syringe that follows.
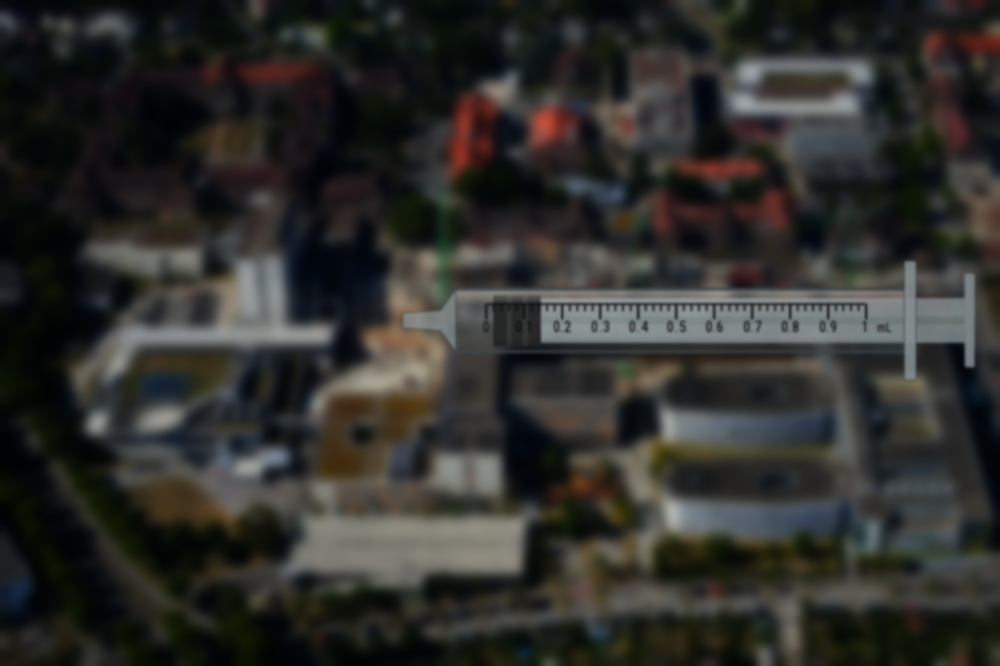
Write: 0.02 mL
